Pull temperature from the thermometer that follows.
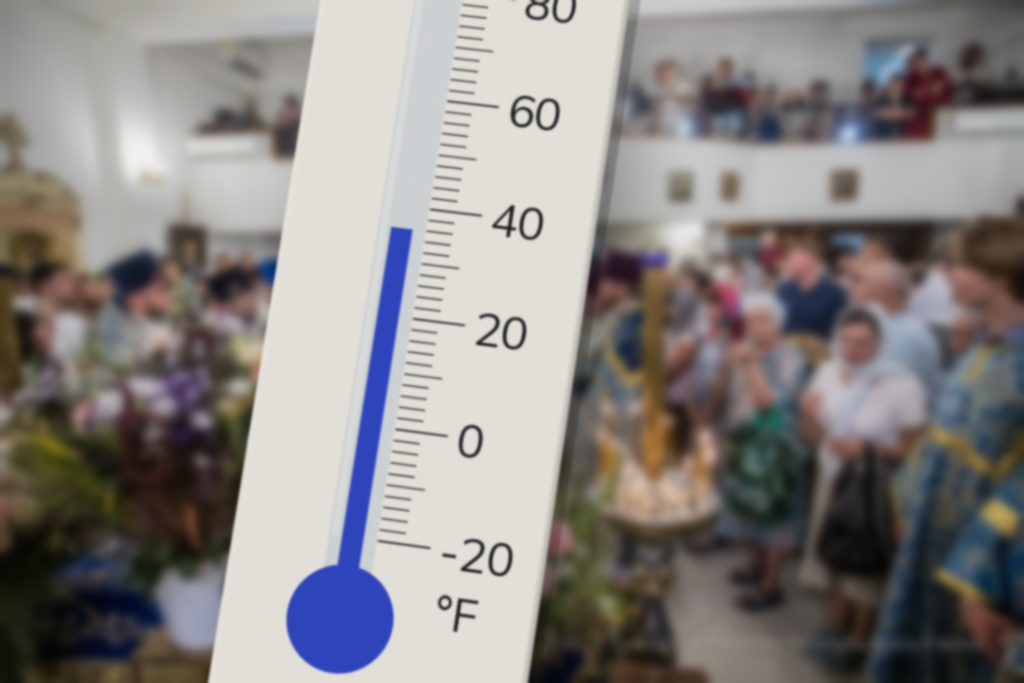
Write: 36 °F
